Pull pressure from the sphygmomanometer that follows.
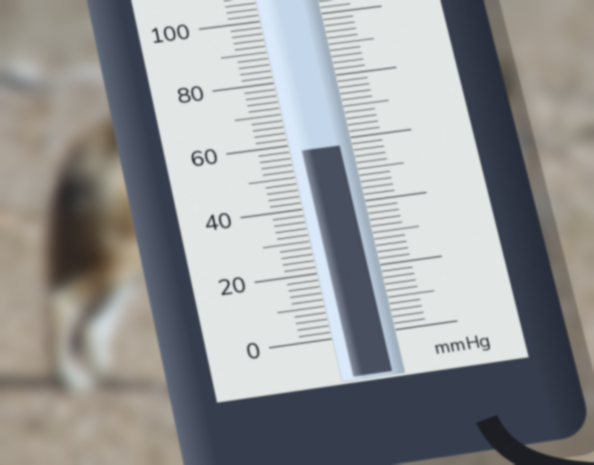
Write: 58 mmHg
